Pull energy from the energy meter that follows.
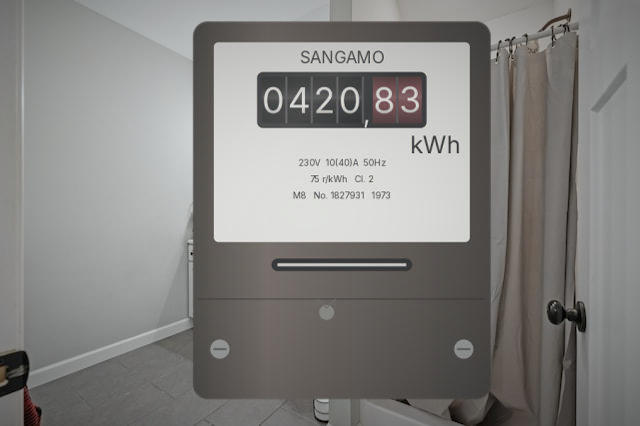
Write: 420.83 kWh
